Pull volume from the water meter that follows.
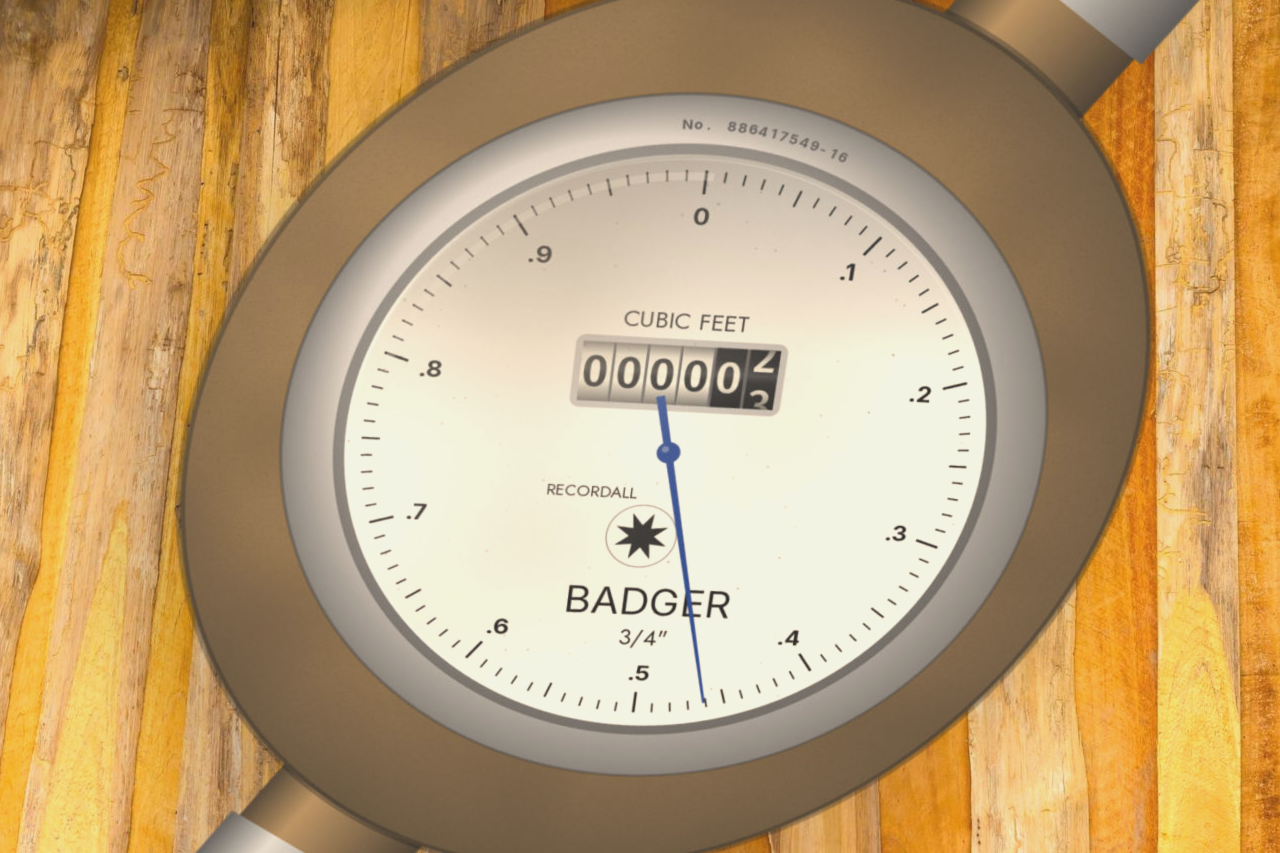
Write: 2.46 ft³
